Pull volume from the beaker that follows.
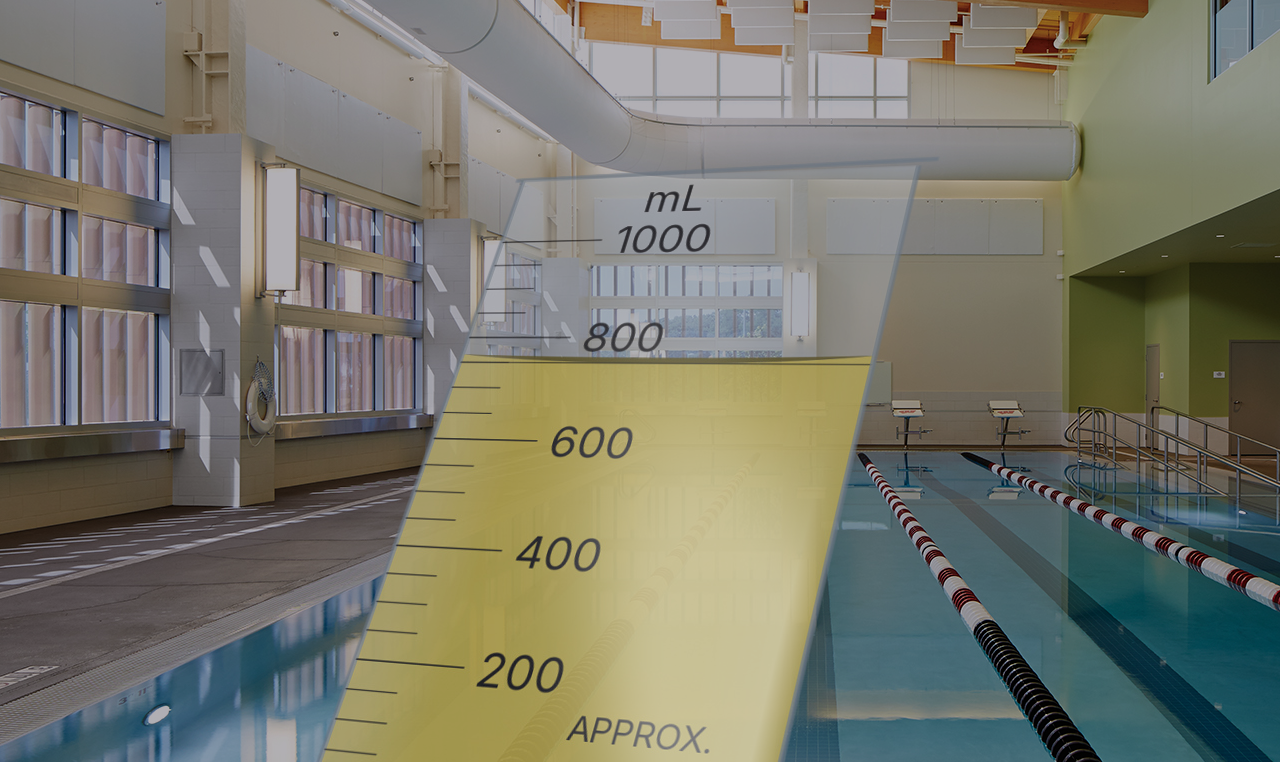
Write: 750 mL
